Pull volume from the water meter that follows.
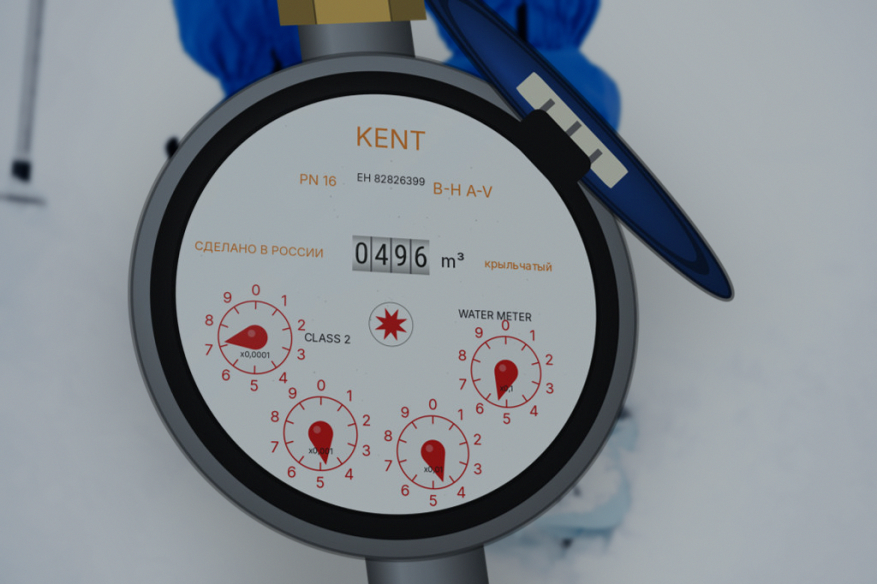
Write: 496.5447 m³
